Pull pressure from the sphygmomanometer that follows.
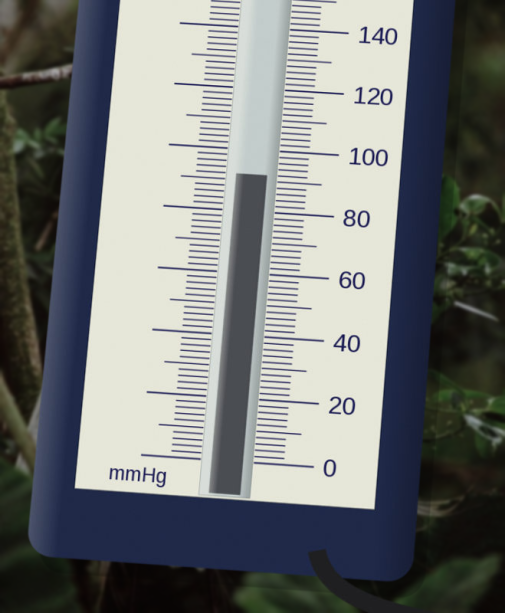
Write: 92 mmHg
